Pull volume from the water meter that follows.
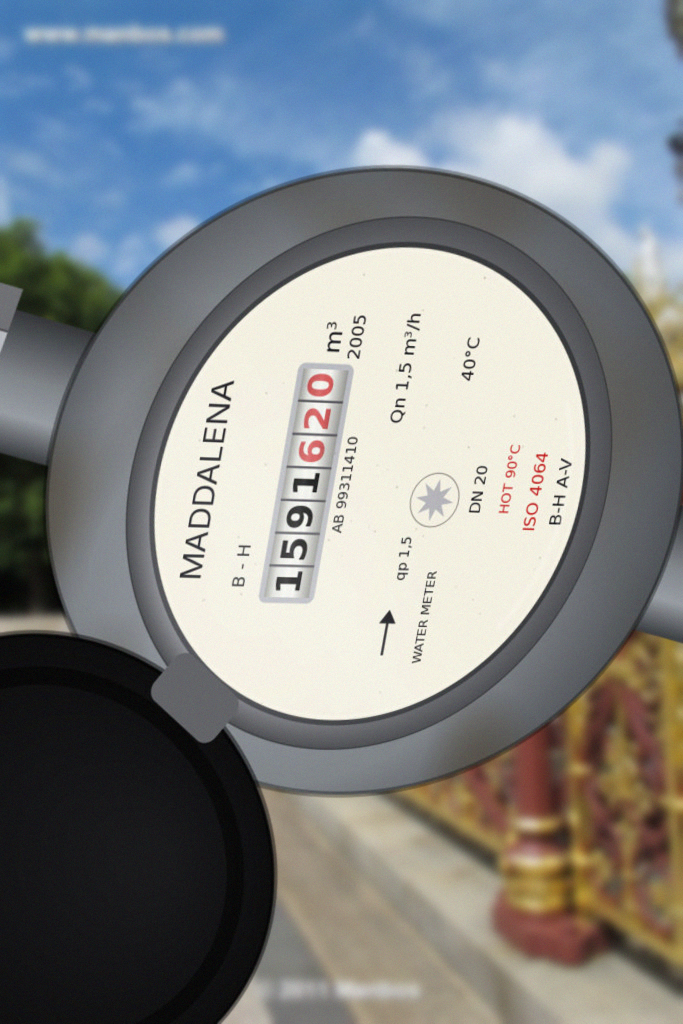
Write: 1591.620 m³
